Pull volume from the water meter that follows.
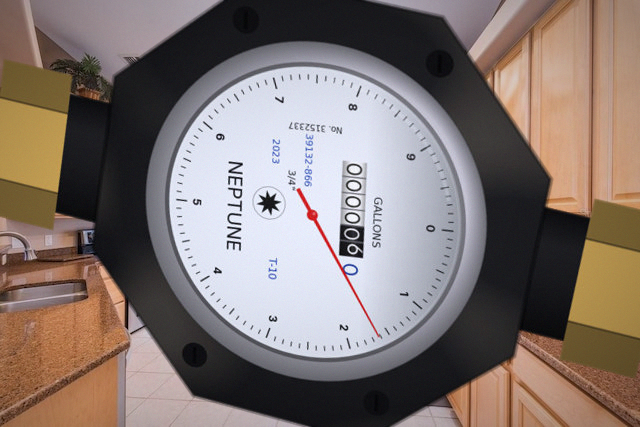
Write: 61.6 gal
